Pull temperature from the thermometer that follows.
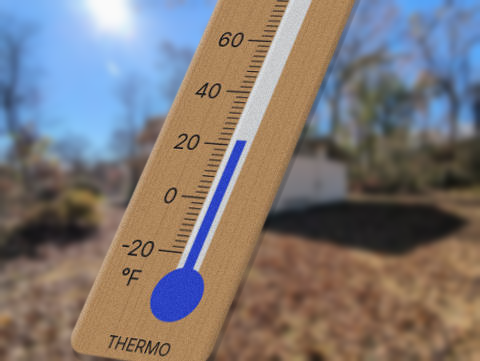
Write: 22 °F
